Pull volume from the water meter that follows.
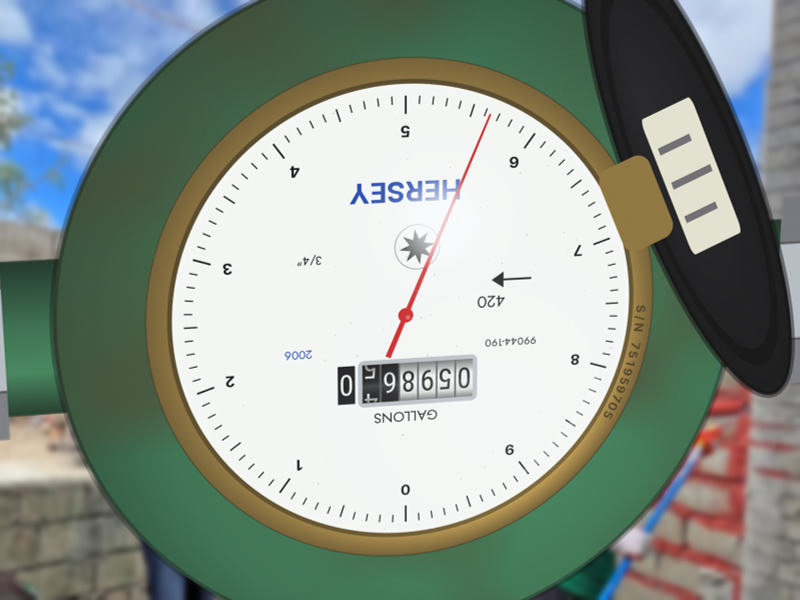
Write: 598645.6 gal
